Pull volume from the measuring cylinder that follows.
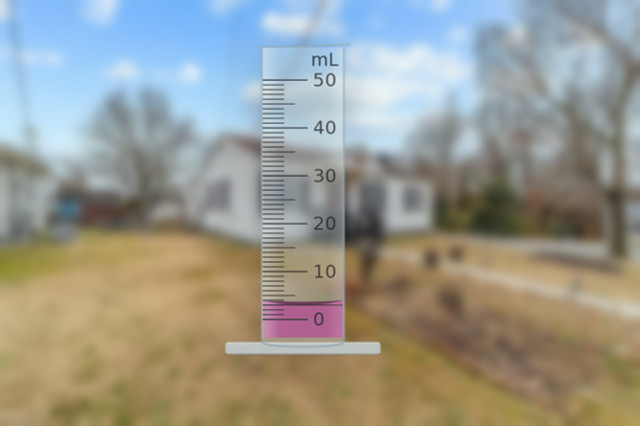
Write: 3 mL
